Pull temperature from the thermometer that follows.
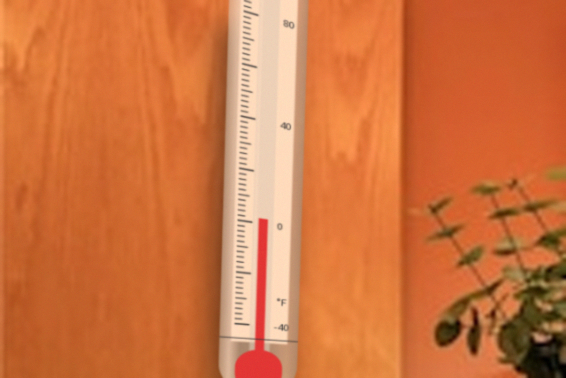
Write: 2 °F
